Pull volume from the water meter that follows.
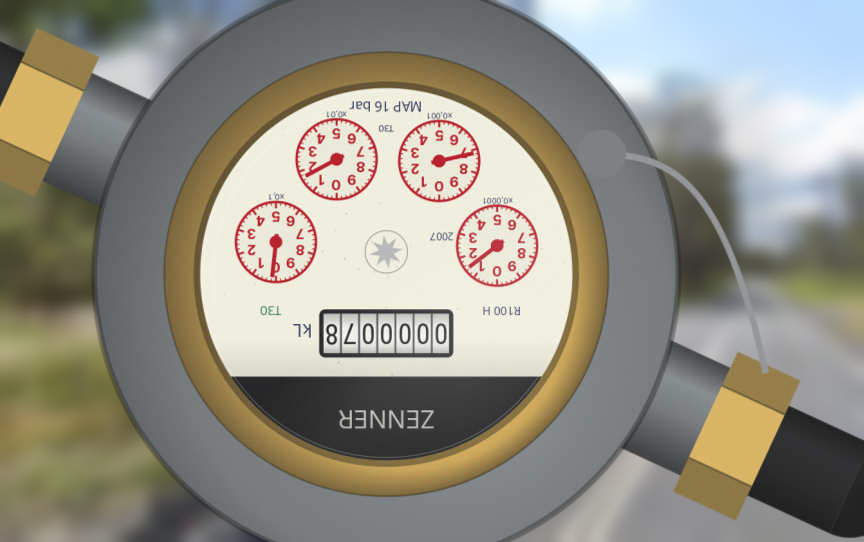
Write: 78.0171 kL
